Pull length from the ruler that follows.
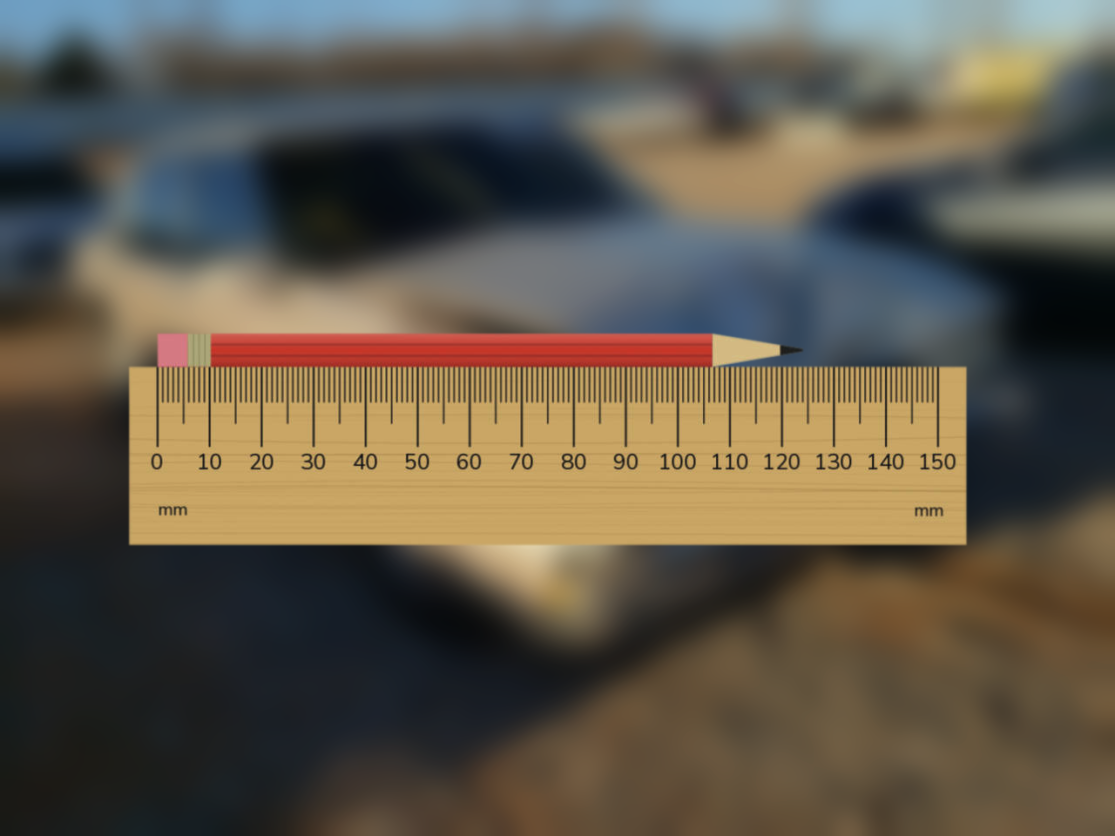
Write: 124 mm
